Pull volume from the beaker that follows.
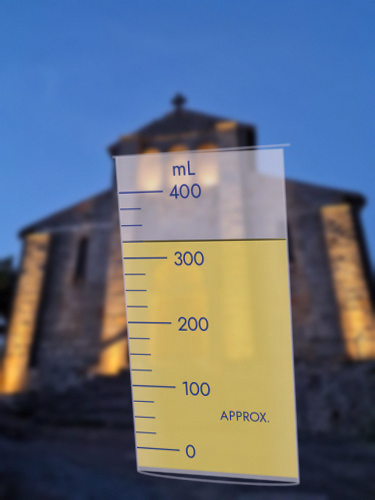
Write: 325 mL
